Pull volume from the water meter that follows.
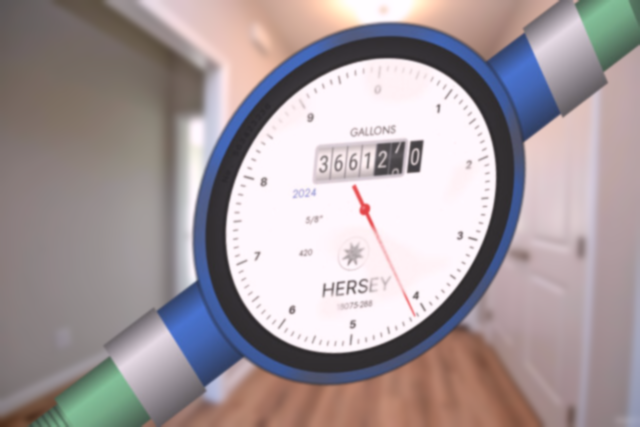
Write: 3661274.1 gal
